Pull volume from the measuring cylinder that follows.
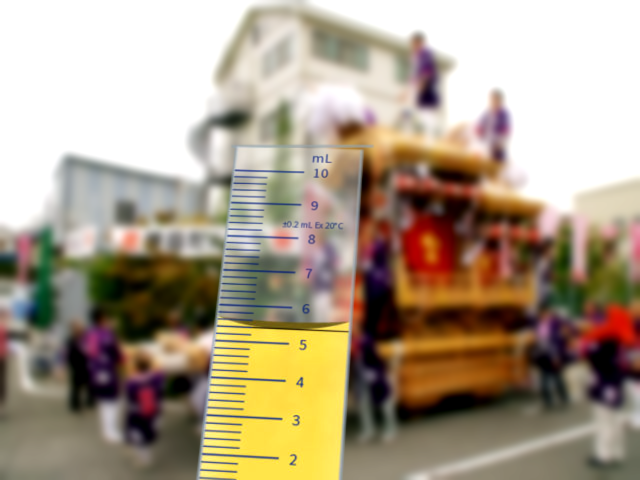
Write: 5.4 mL
